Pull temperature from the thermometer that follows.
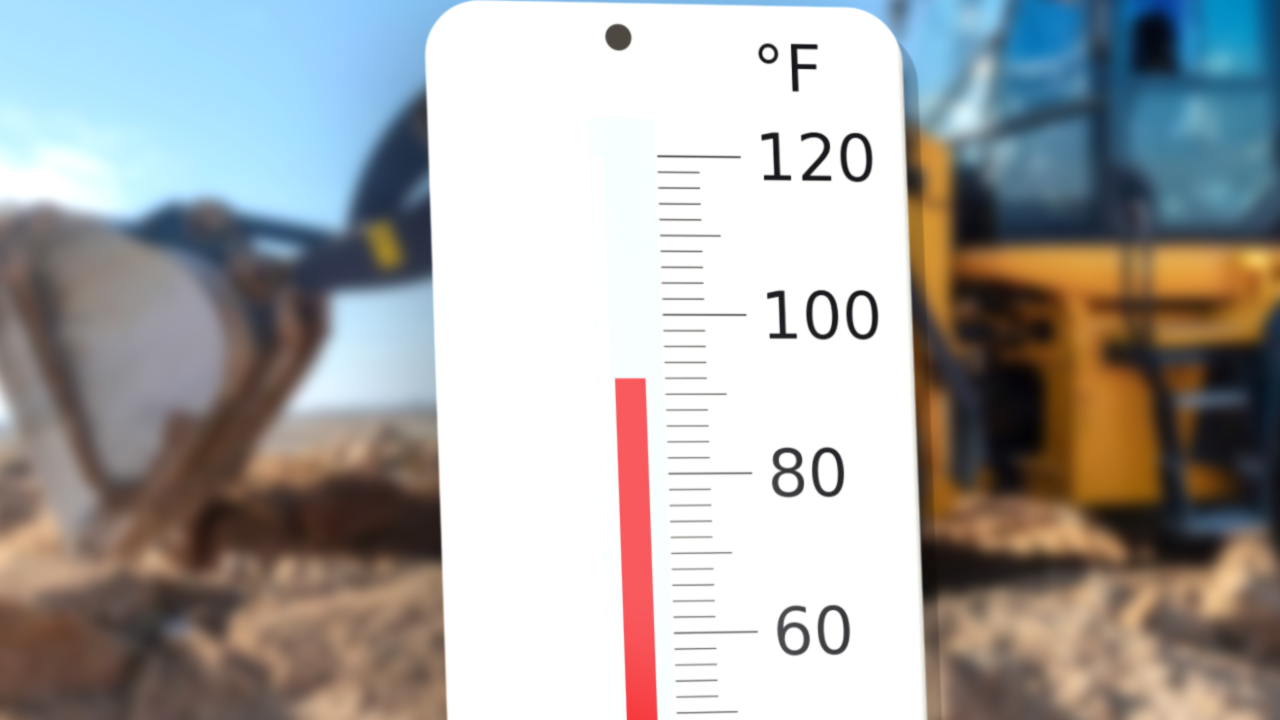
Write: 92 °F
